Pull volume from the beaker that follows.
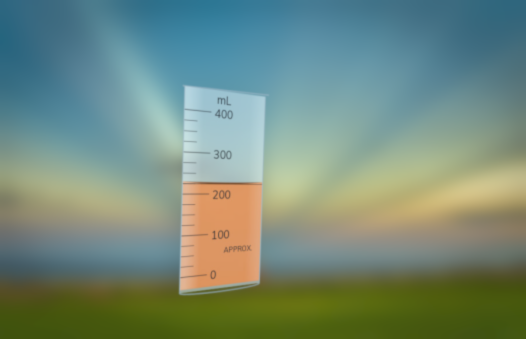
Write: 225 mL
